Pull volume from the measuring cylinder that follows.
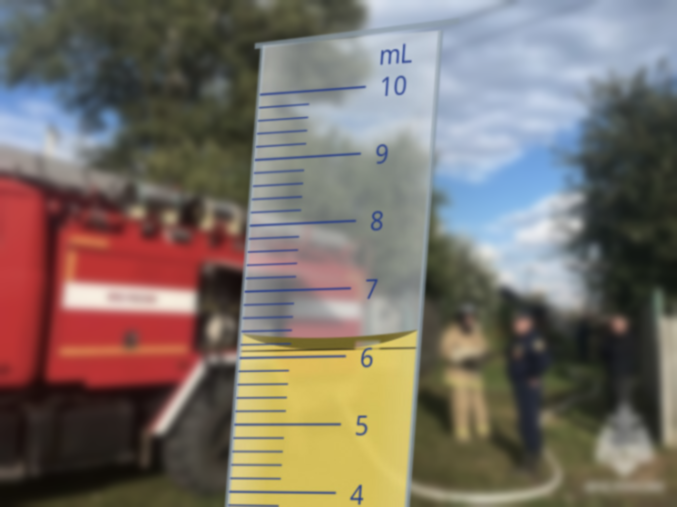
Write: 6.1 mL
